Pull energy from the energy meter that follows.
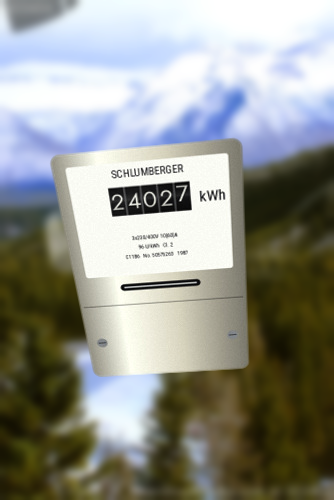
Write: 24027 kWh
